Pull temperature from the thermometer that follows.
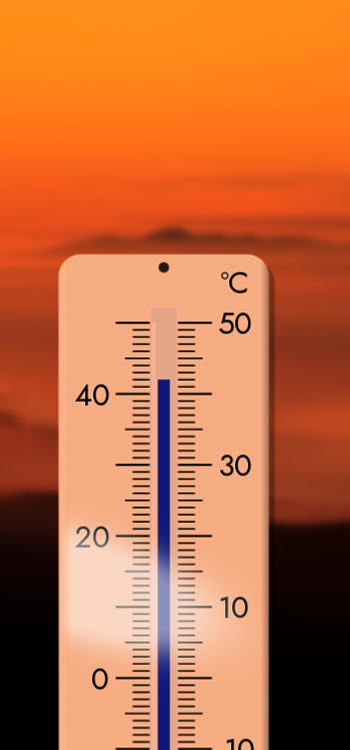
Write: 42 °C
